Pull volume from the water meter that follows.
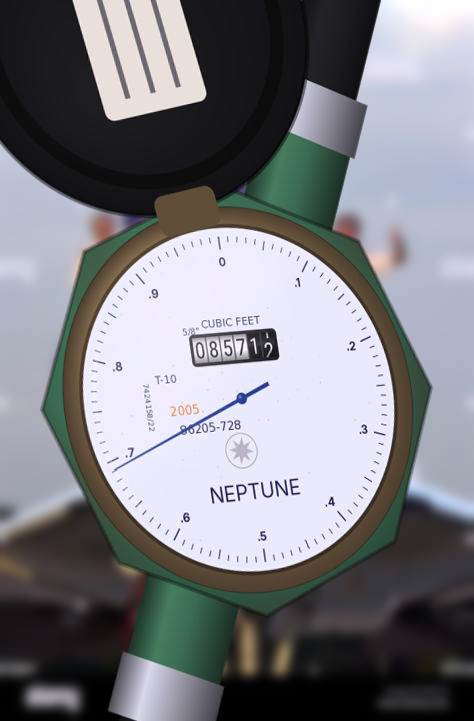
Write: 85711.69 ft³
